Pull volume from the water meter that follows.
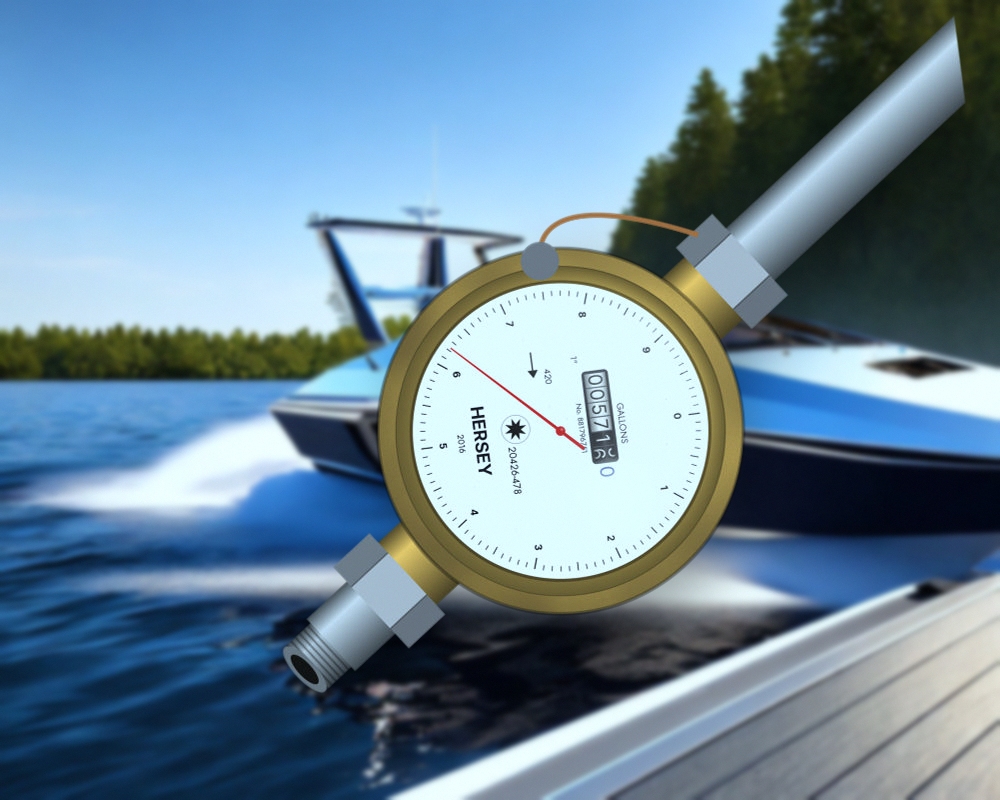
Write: 57156.2 gal
